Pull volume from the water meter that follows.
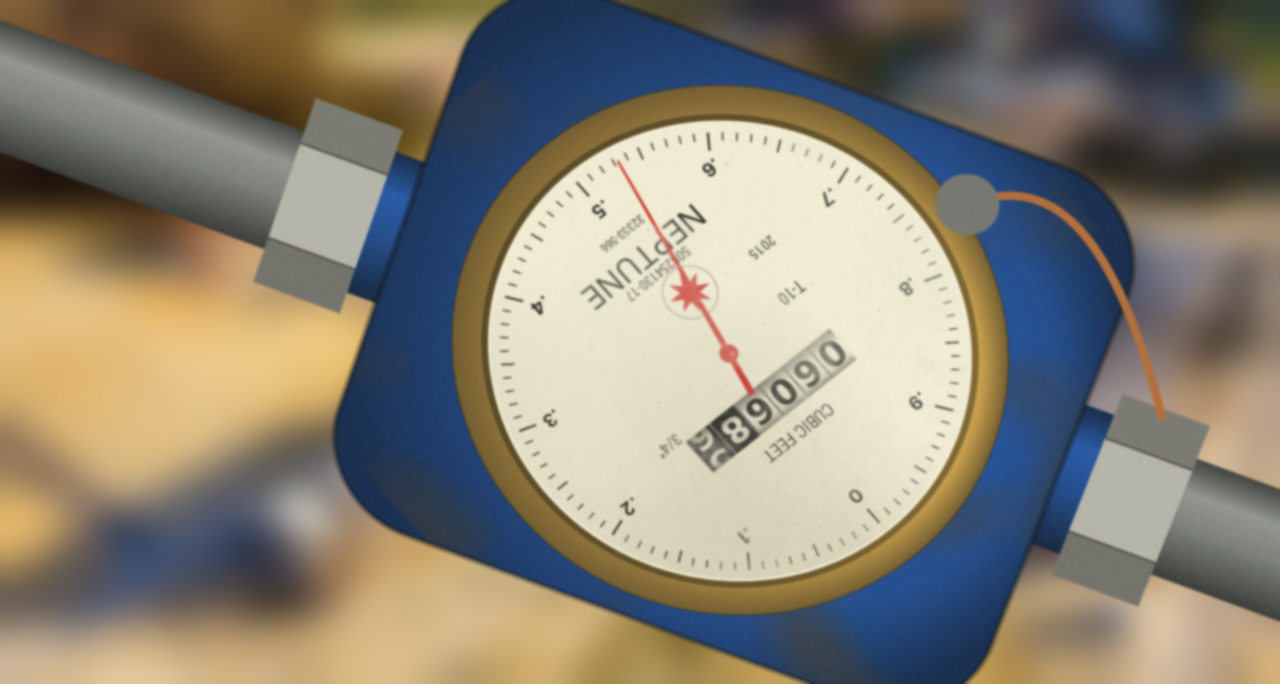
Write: 60685.53 ft³
